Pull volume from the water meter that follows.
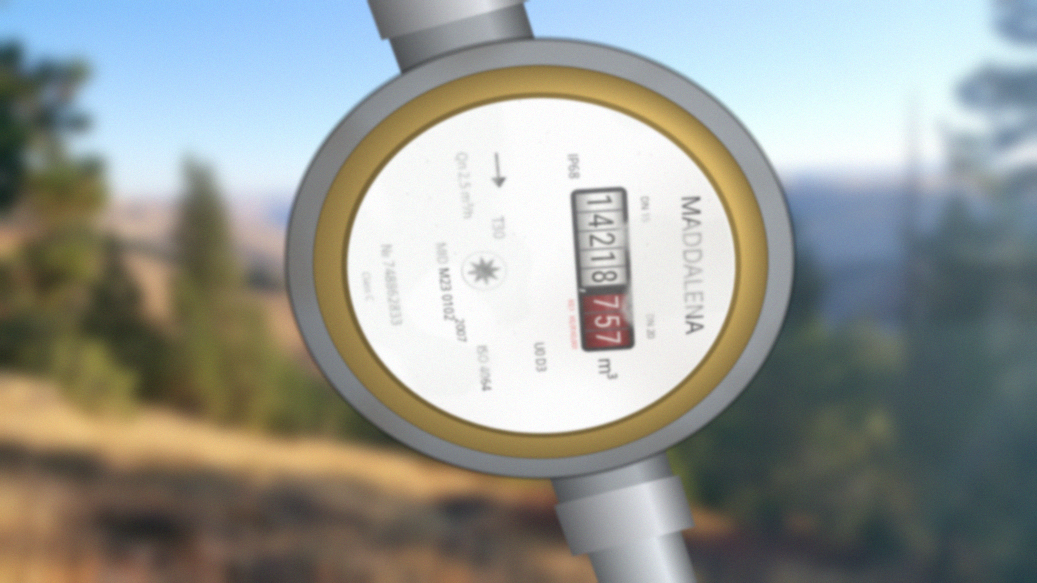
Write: 14218.757 m³
